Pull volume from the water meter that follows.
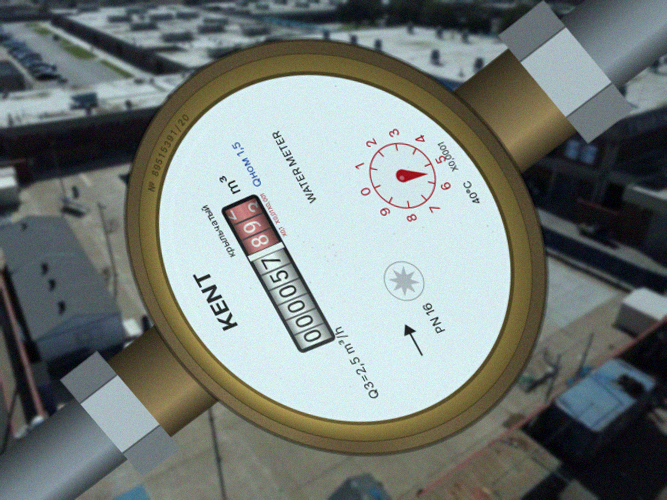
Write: 57.8925 m³
